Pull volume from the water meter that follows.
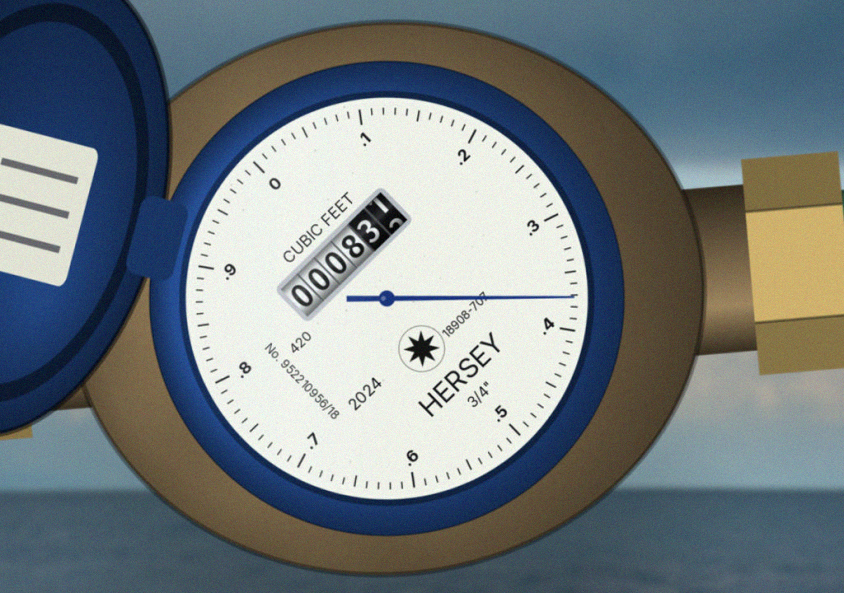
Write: 831.37 ft³
